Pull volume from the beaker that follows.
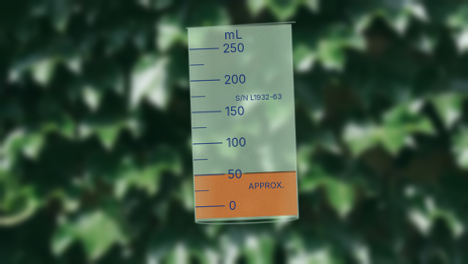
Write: 50 mL
